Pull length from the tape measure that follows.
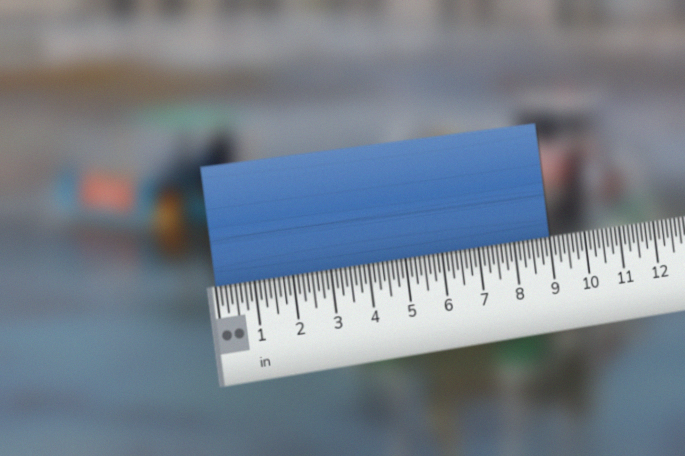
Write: 9 in
